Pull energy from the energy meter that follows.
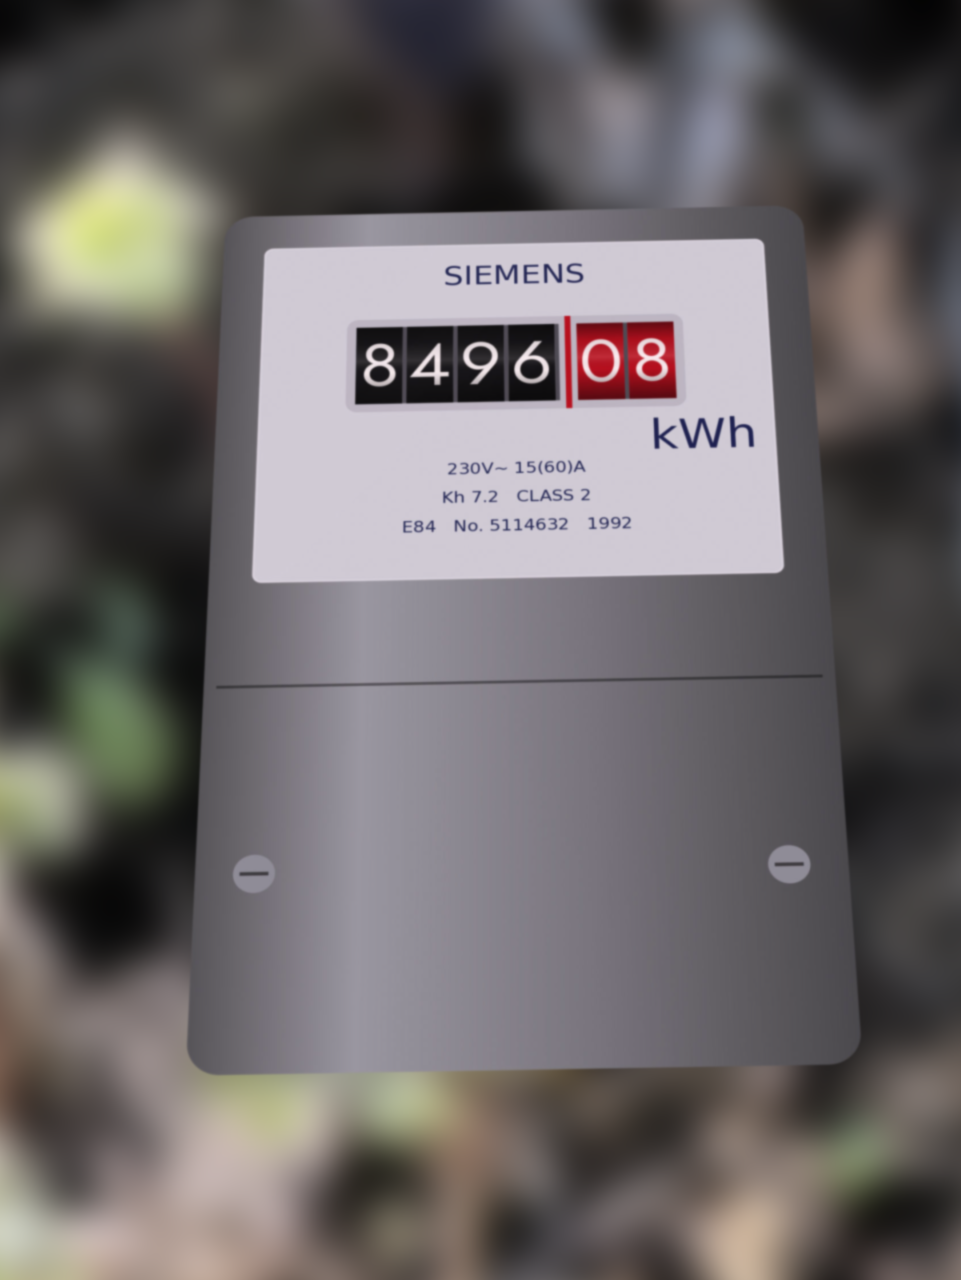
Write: 8496.08 kWh
